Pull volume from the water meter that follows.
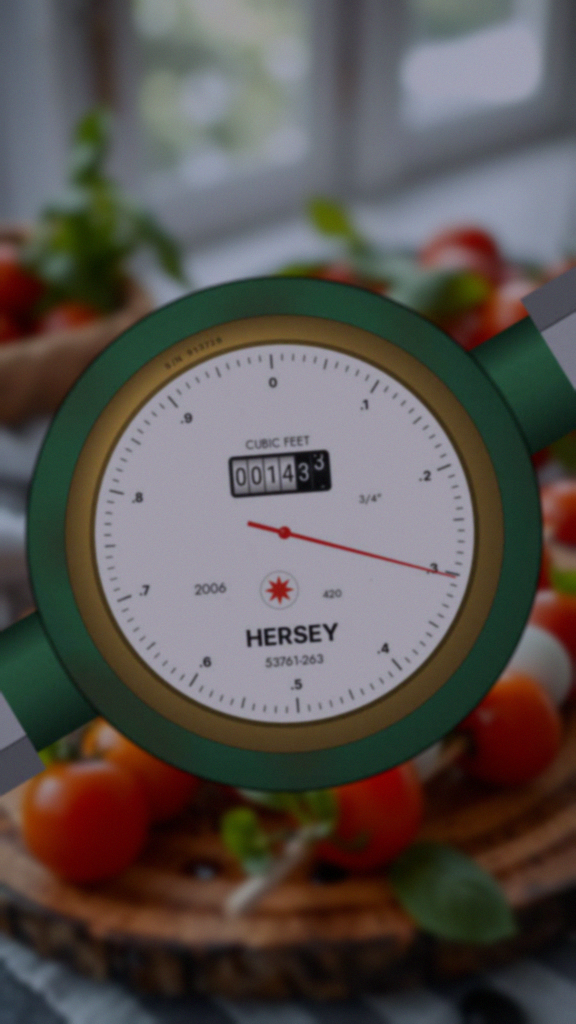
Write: 1433.30 ft³
